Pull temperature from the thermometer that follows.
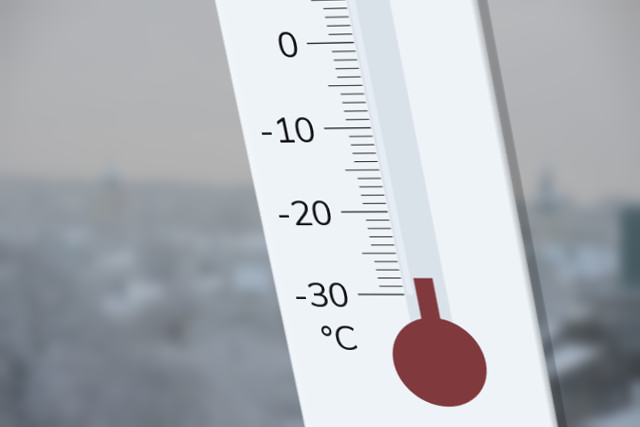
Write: -28 °C
